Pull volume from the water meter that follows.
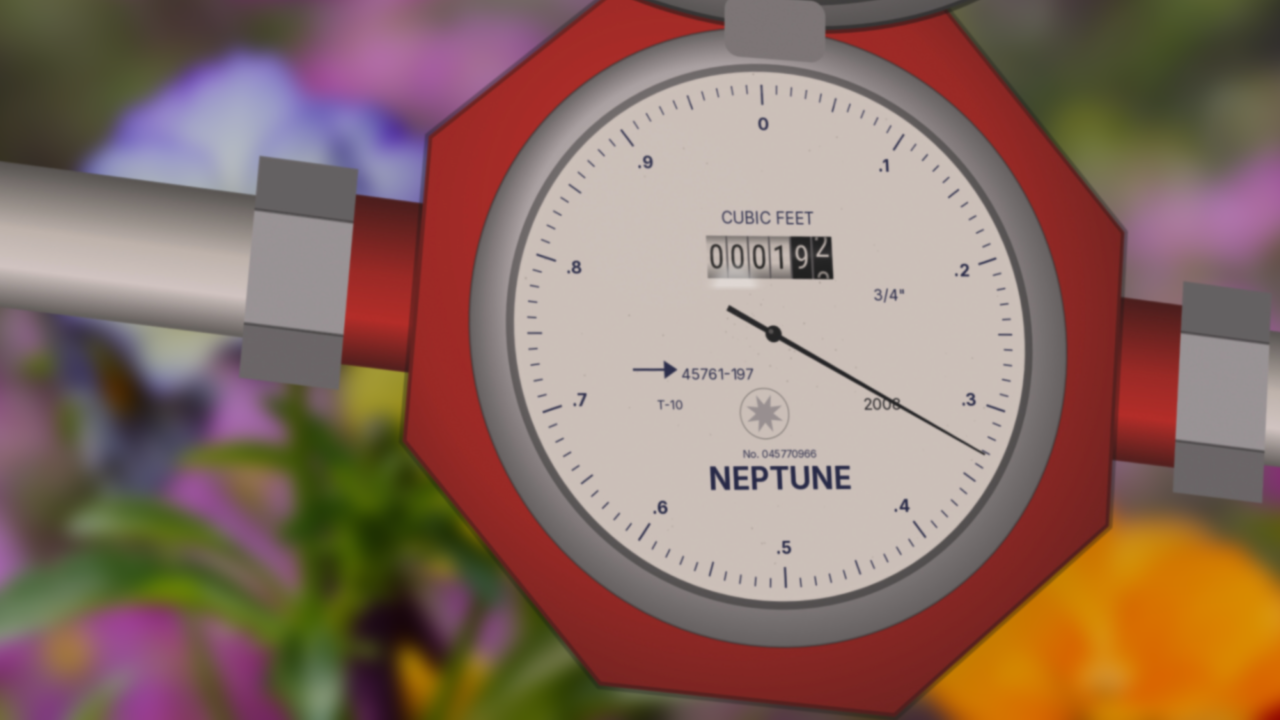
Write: 192.33 ft³
